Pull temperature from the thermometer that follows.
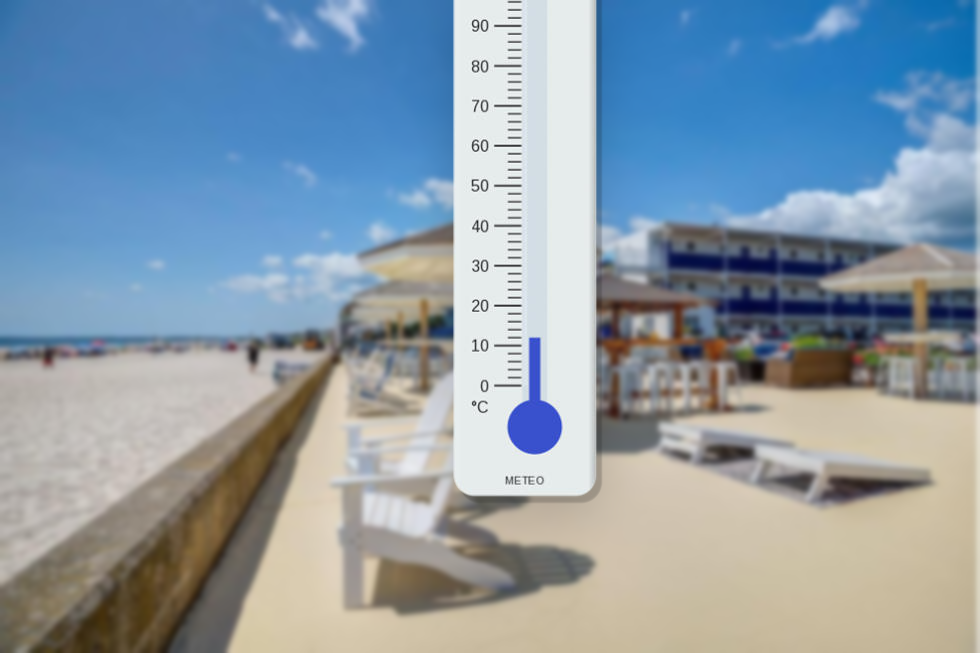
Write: 12 °C
